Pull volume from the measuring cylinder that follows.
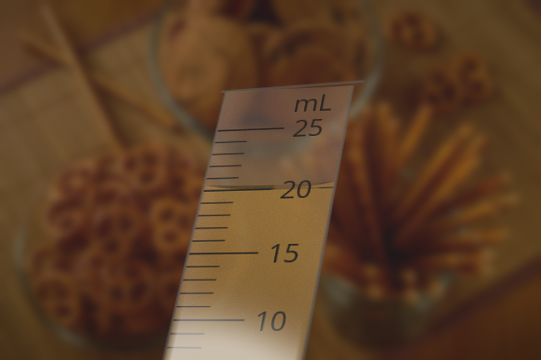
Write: 20 mL
